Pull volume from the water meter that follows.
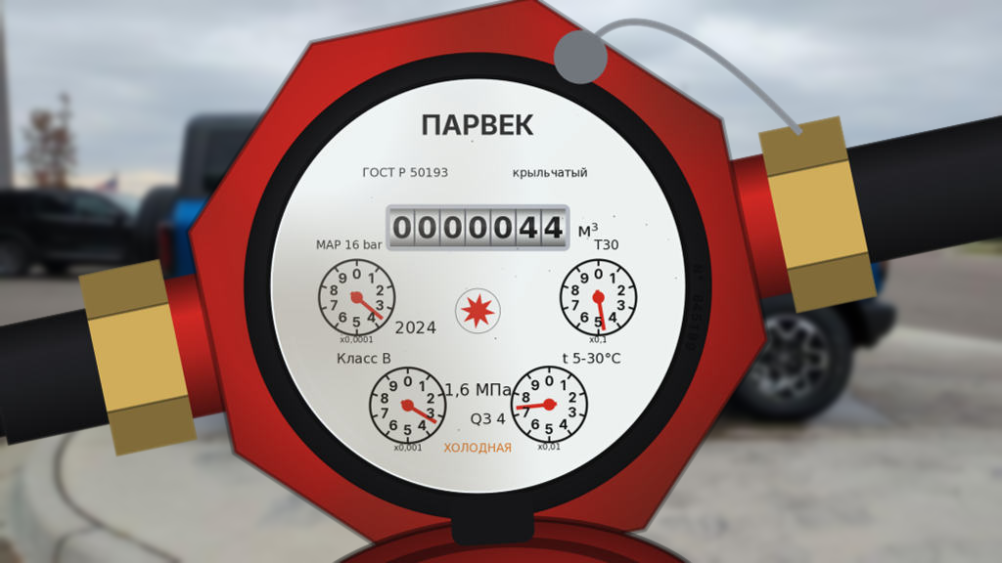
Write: 44.4733 m³
